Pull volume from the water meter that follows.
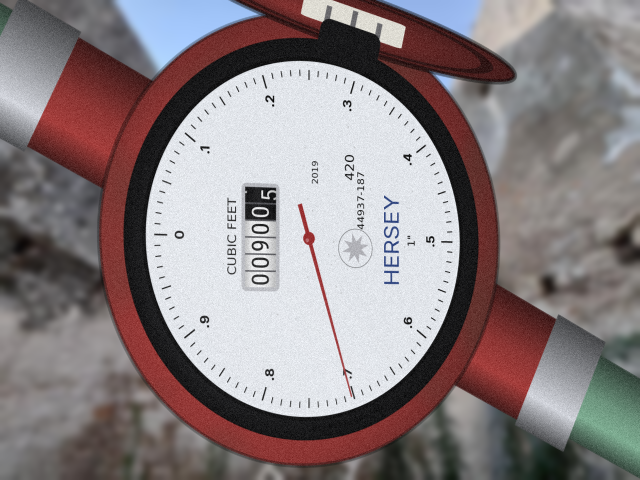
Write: 9004.70 ft³
